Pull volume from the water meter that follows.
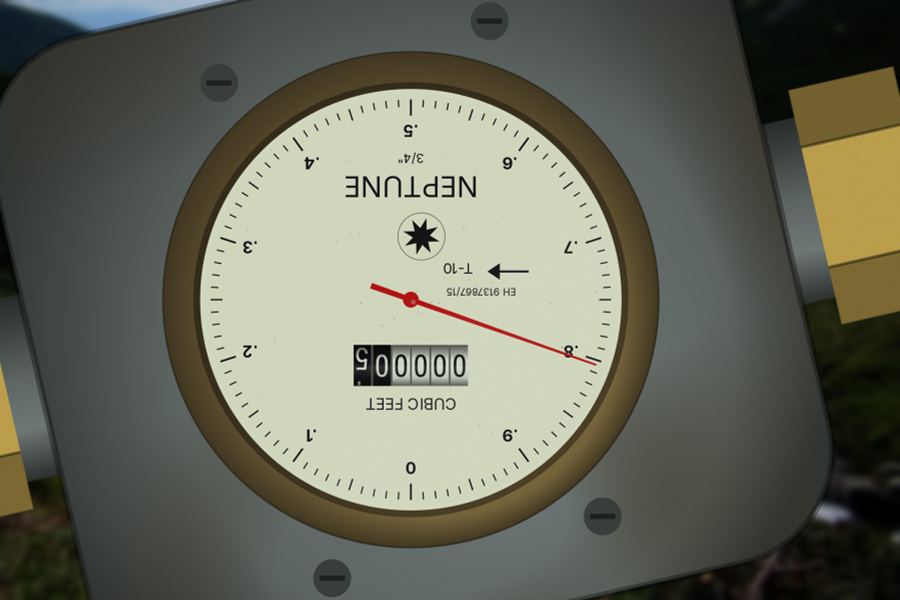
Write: 4.80 ft³
